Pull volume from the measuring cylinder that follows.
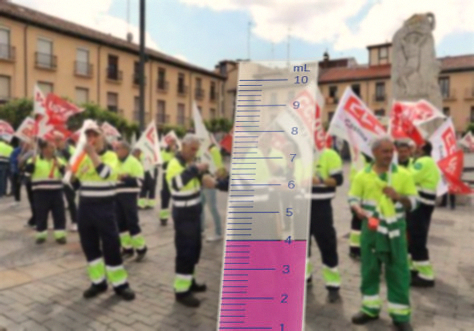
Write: 4 mL
